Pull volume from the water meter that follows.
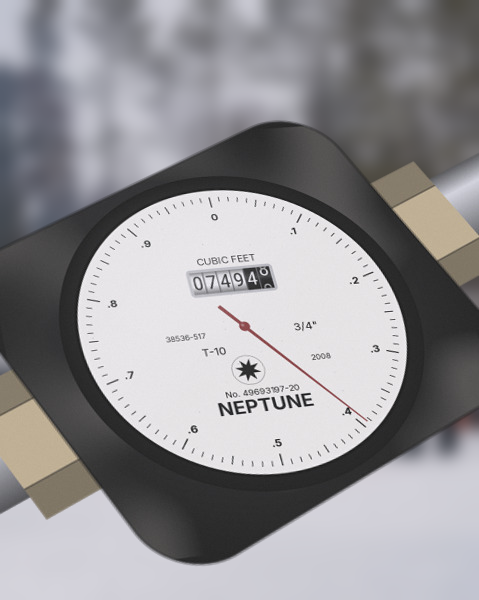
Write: 74948.39 ft³
